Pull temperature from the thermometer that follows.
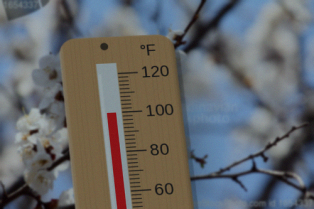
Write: 100 °F
